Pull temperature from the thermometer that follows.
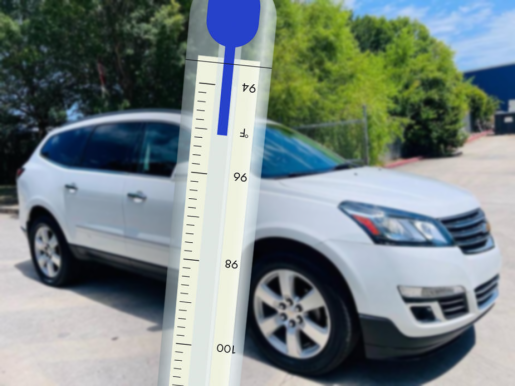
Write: 95.1 °F
